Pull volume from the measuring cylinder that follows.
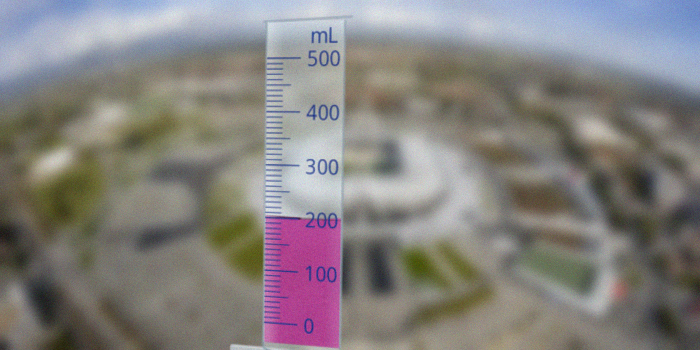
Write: 200 mL
